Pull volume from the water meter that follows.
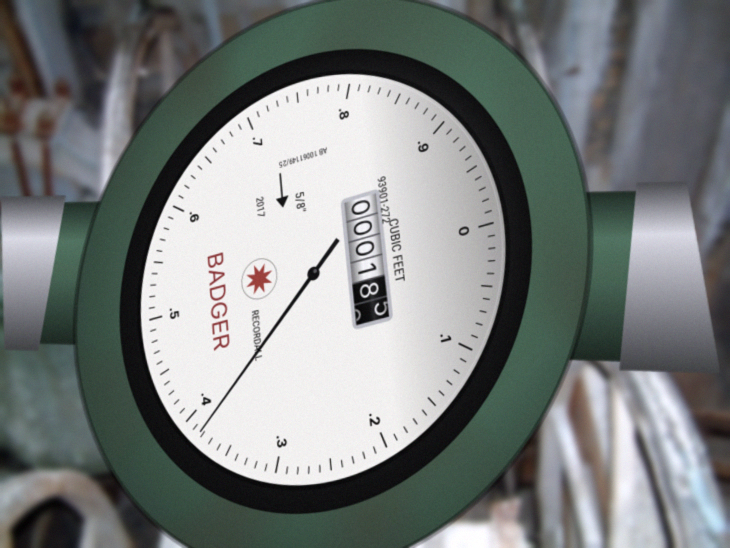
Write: 185.38 ft³
